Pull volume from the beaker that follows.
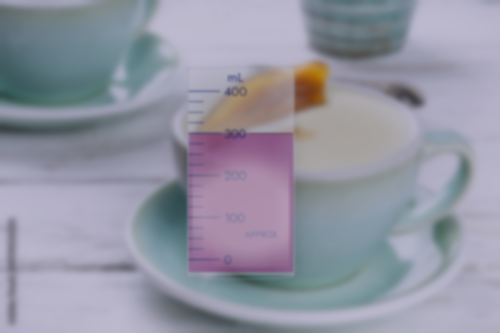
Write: 300 mL
